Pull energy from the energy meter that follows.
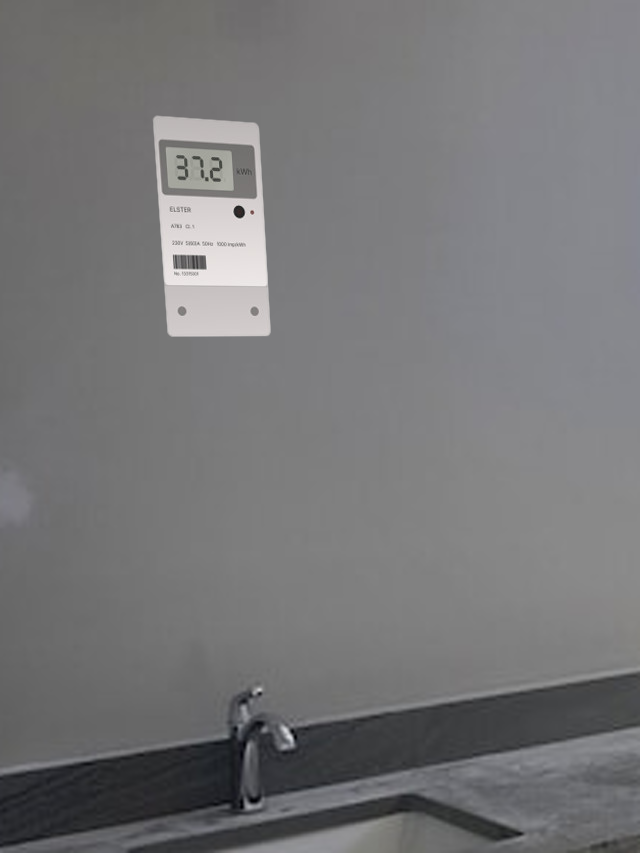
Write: 37.2 kWh
